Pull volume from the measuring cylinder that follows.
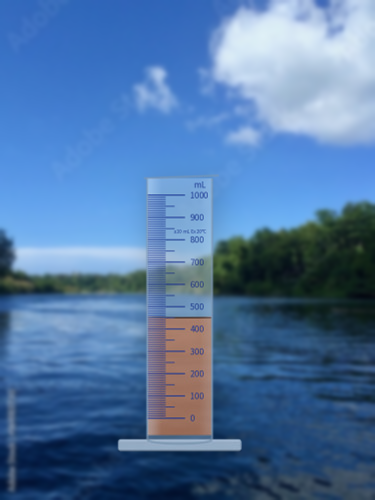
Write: 450 mL
